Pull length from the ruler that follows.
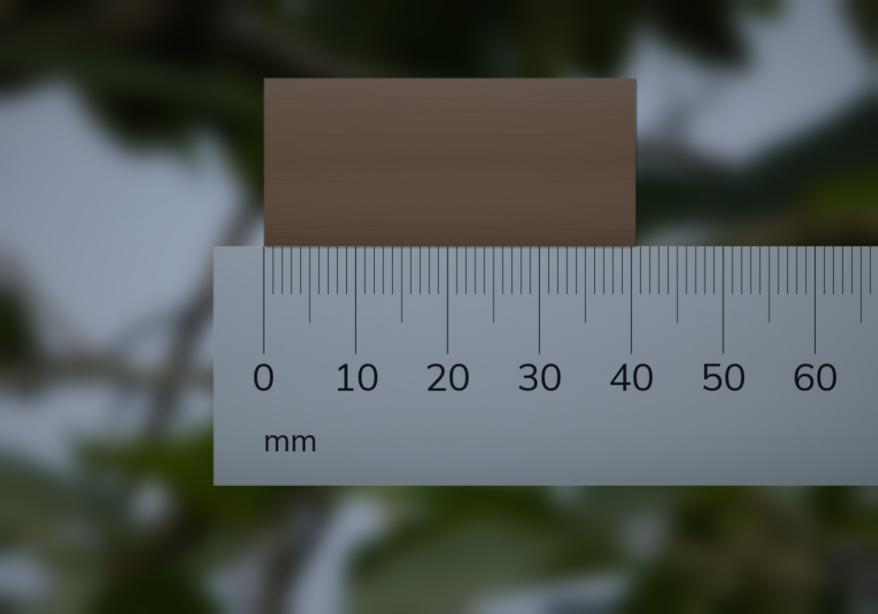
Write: 40.5 mm
